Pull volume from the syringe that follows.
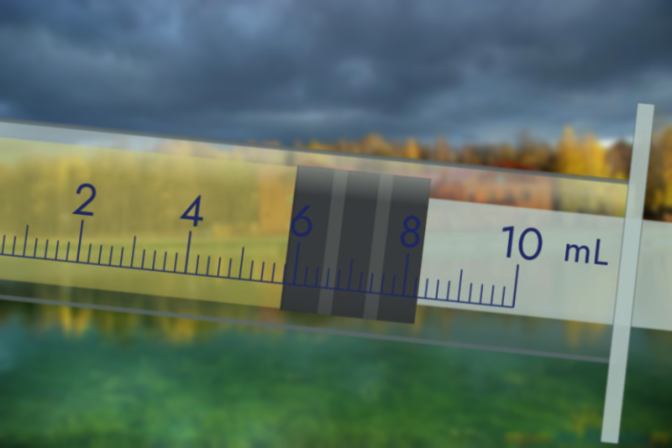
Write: 5.8 mL
